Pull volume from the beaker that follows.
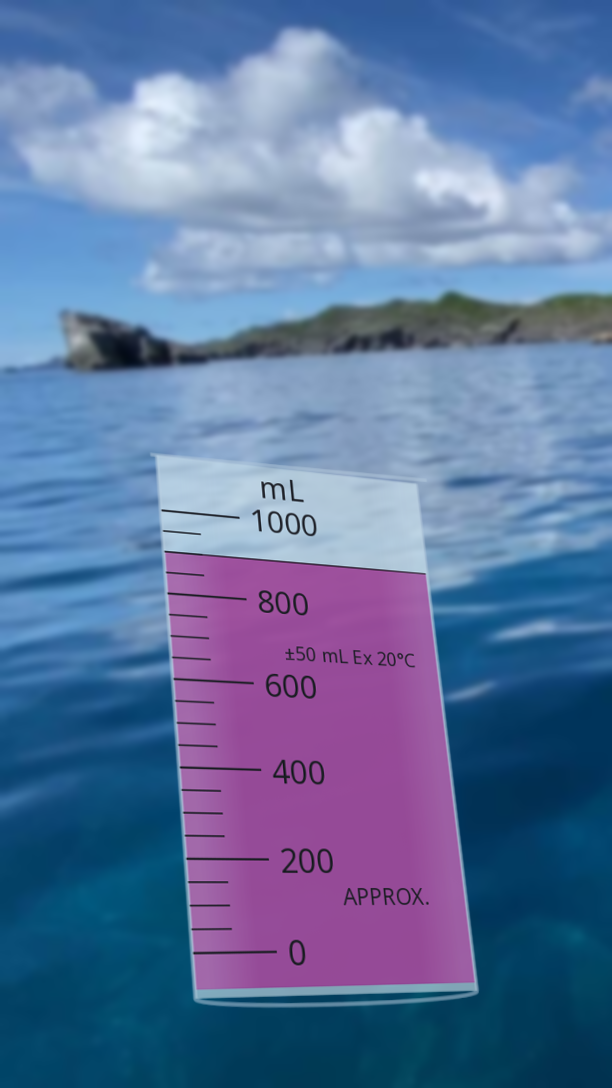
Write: 900 mL
